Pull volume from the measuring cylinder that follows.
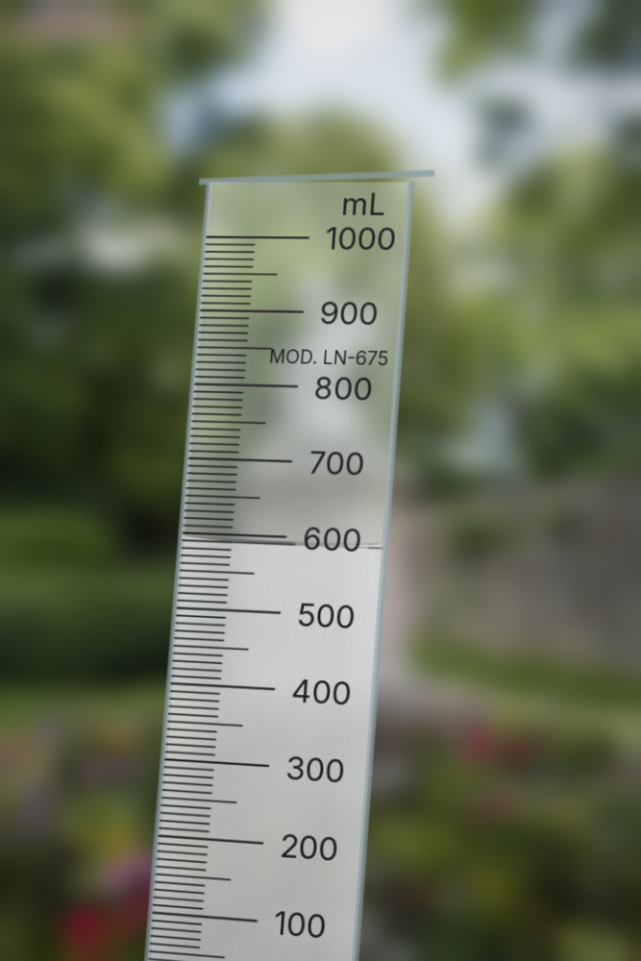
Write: 590 mL
